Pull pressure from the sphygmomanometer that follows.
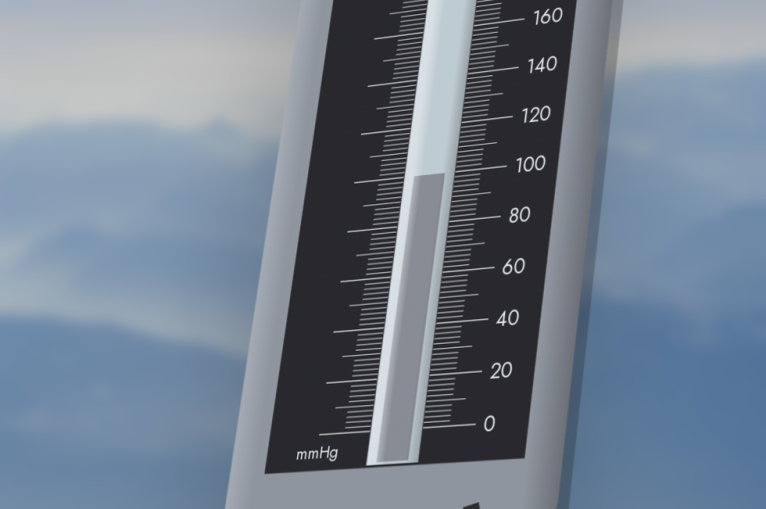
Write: 100 mmHg
